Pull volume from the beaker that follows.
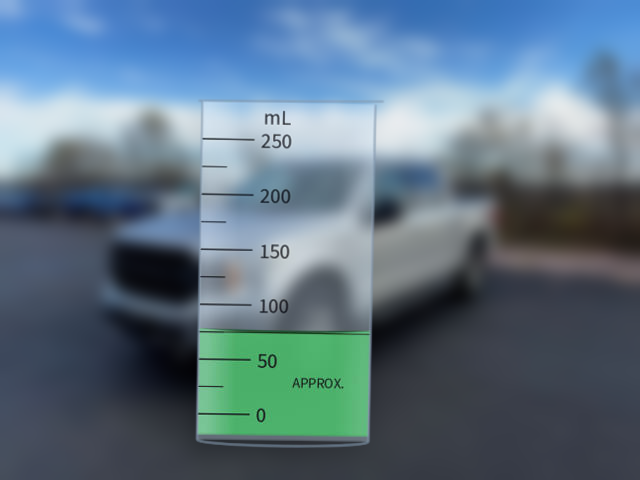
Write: 75 mL
